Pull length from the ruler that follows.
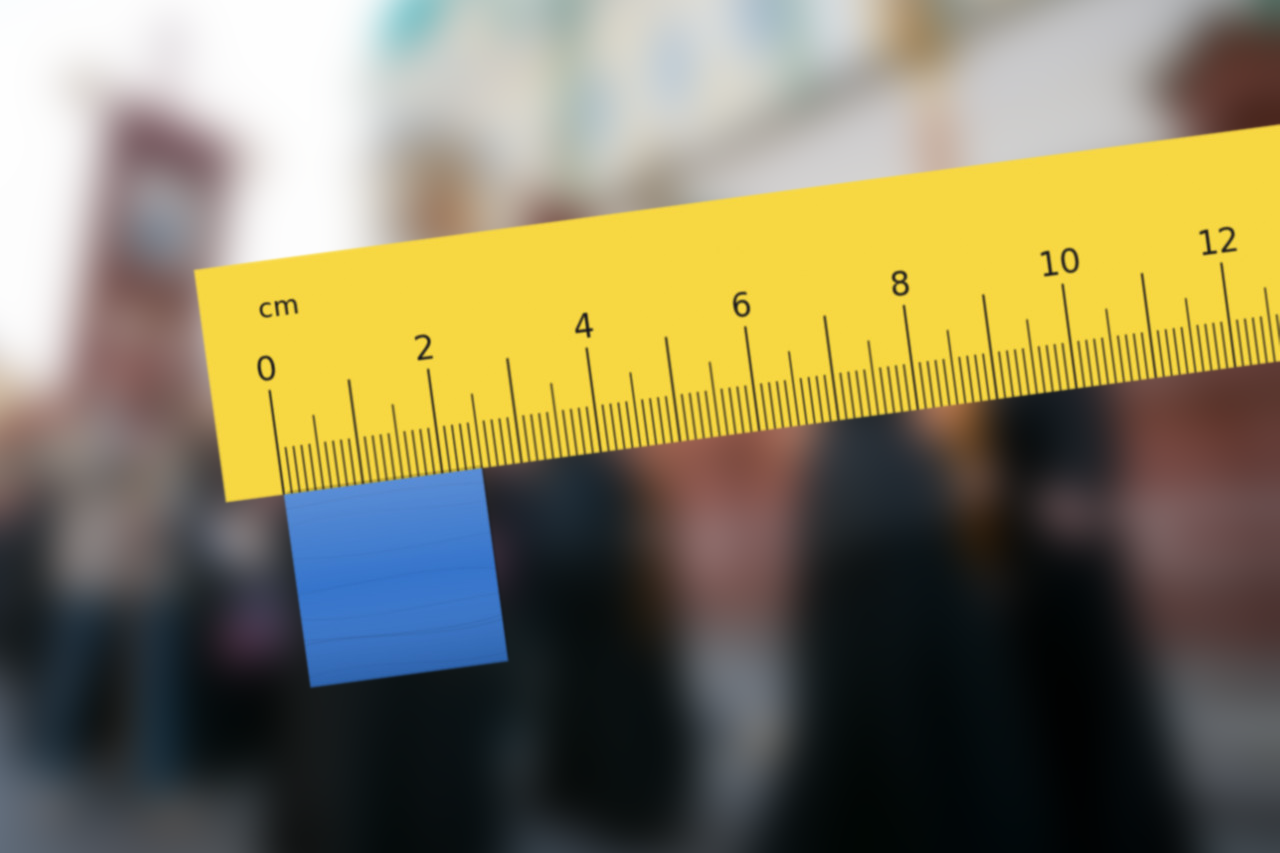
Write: 2.5 cm
